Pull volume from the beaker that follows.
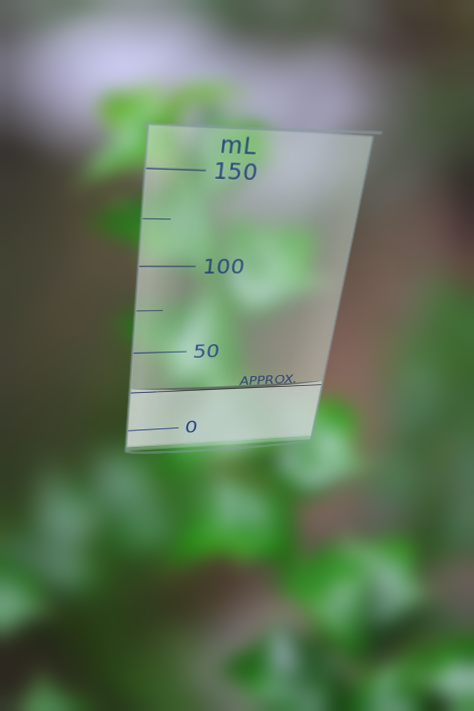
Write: 25 mL
